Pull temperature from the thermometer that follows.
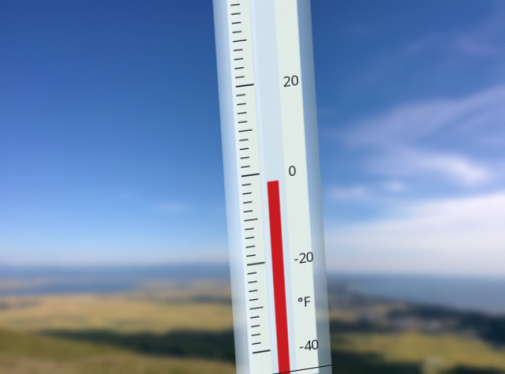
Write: -2 °F
